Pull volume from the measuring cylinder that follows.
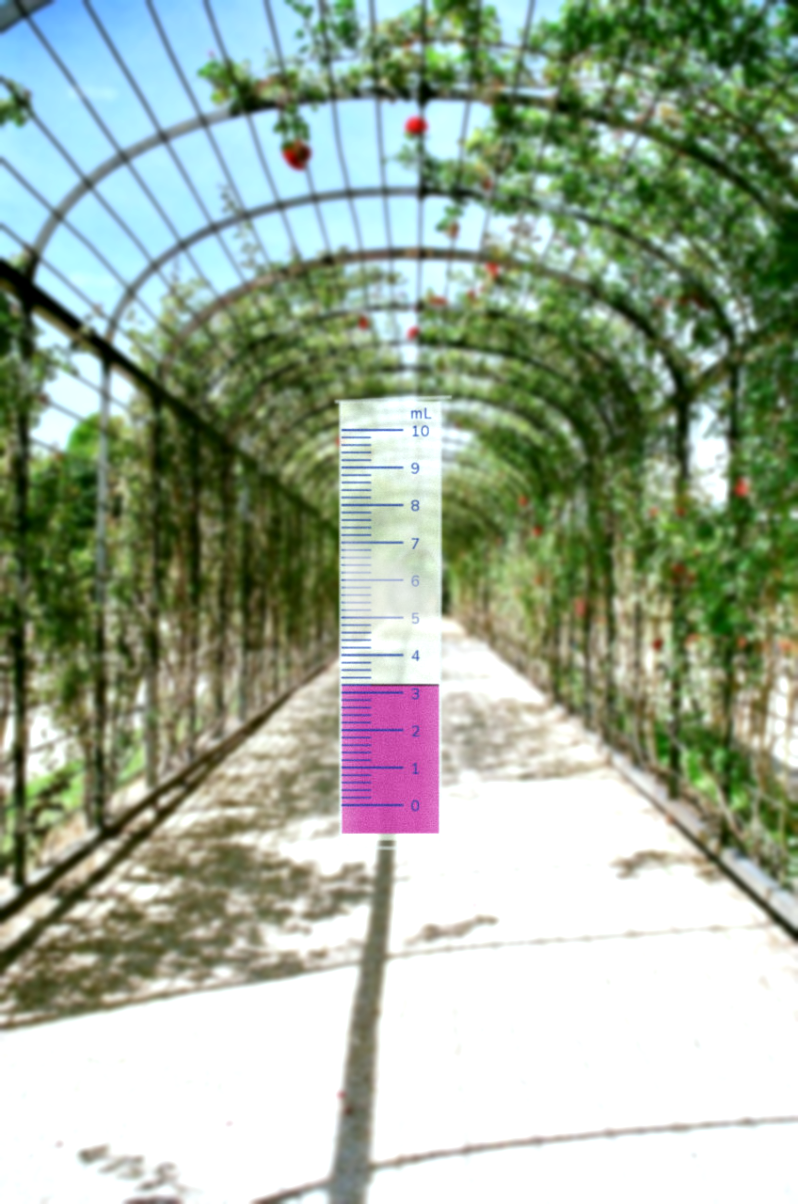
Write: 3.2 mL
